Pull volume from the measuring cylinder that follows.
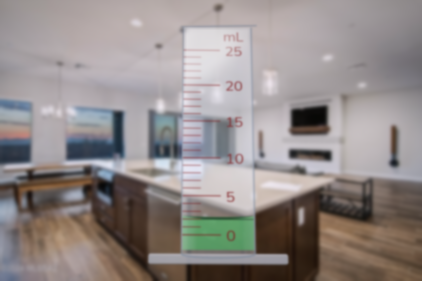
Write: 2 mL
